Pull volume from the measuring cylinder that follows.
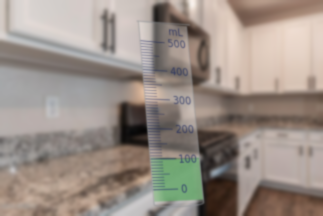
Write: 100 mL
